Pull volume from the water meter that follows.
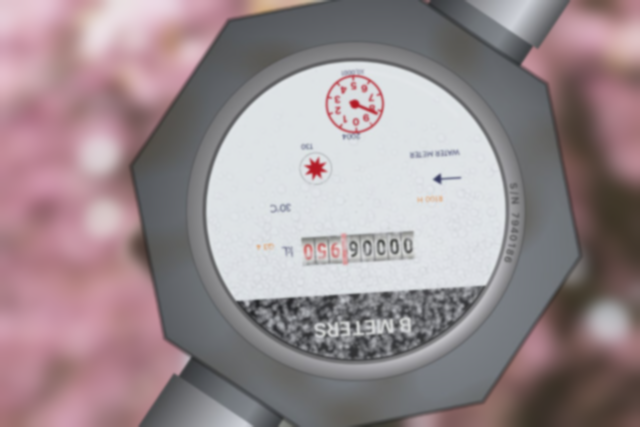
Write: 6.9508 kL
